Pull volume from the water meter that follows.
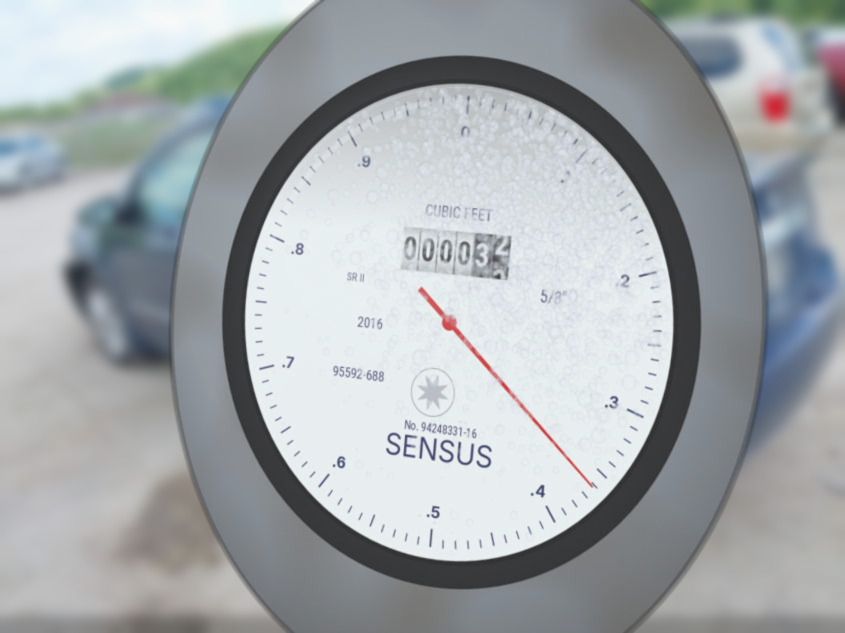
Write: 32.36 ft³
